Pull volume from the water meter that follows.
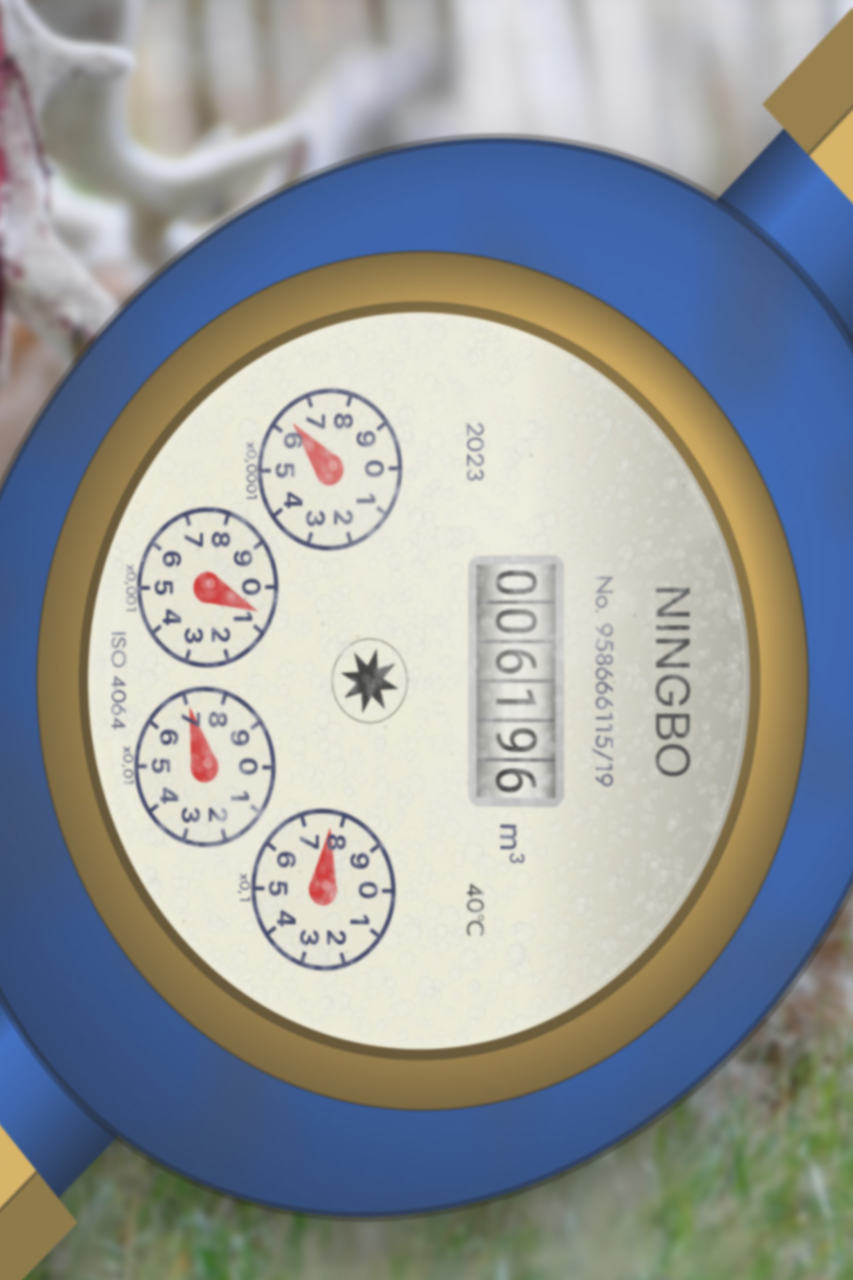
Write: 6196.7706 m³
